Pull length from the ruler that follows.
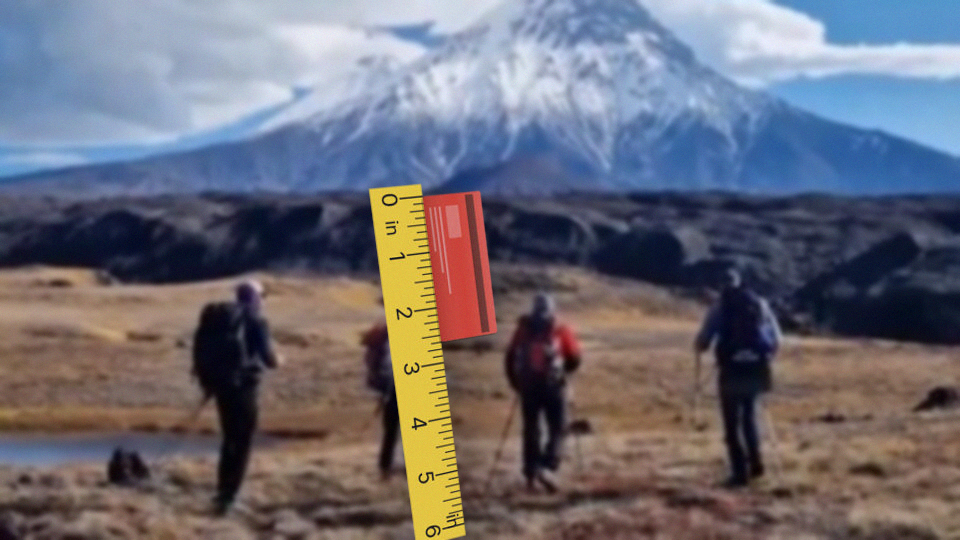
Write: 2.625 in
